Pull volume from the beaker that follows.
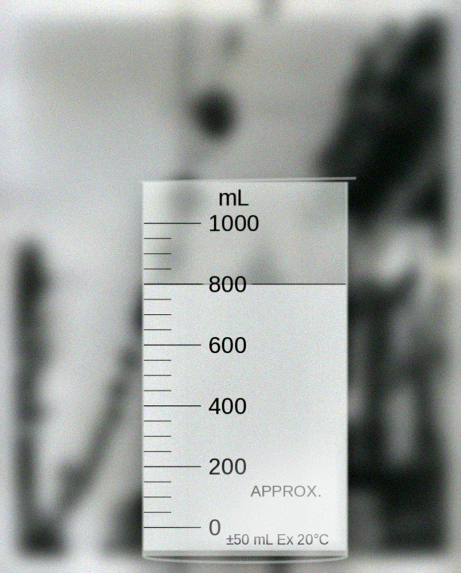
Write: 800 mL
